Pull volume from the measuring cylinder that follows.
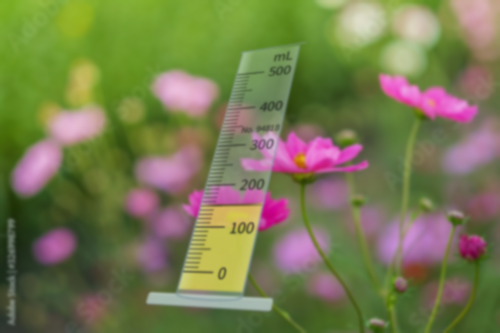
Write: 150 mL
